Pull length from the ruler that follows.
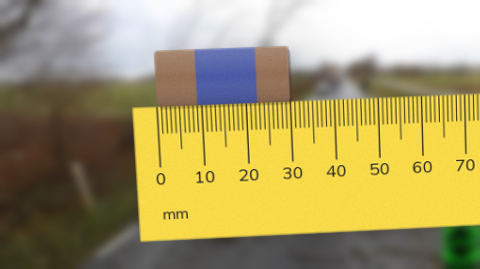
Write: 30 mm
